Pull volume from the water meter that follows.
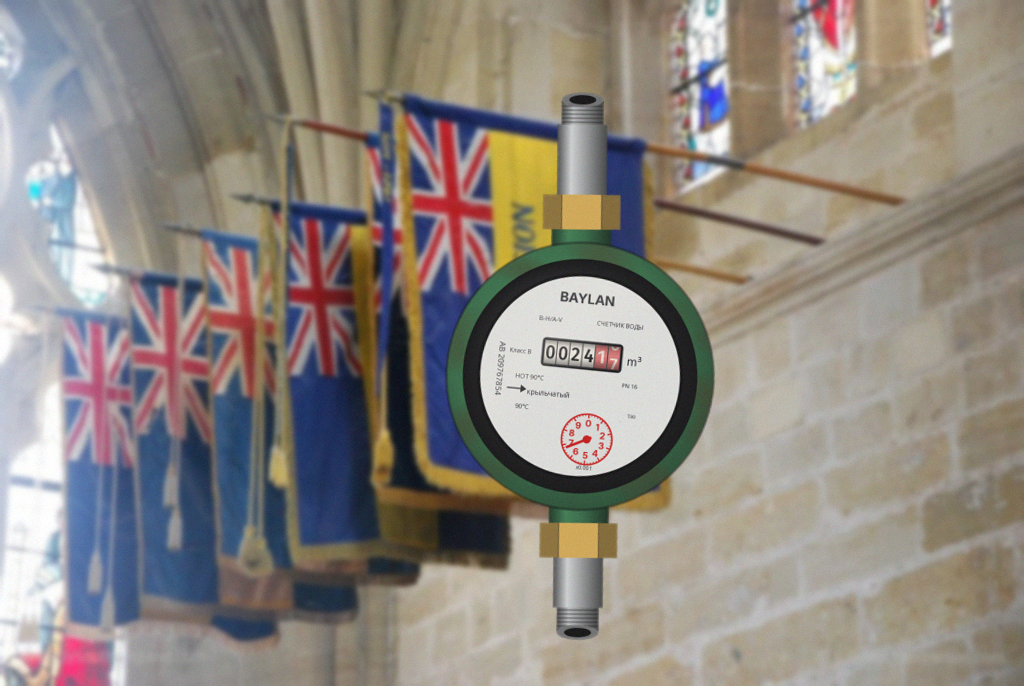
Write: 24.166 m³
